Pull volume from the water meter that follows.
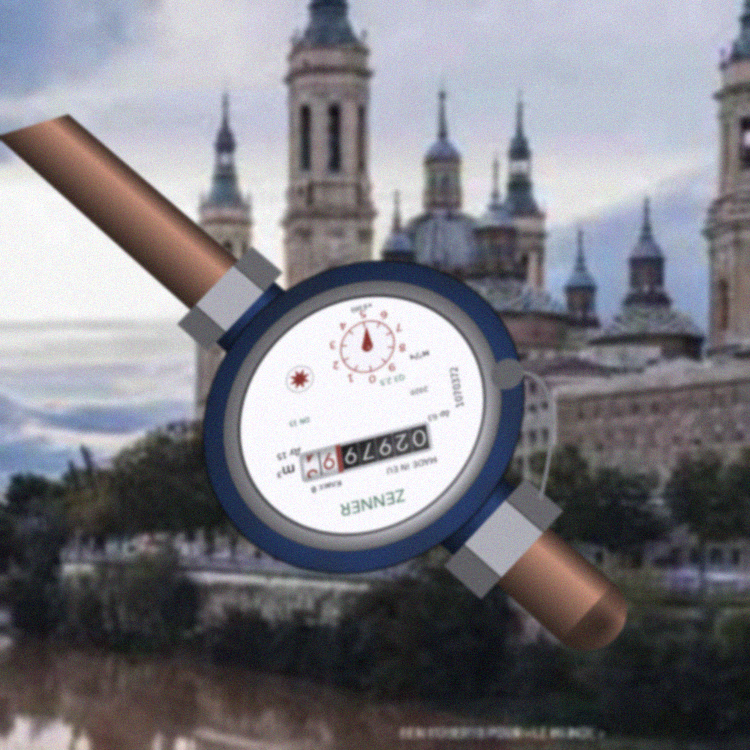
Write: 2979.935 m³
